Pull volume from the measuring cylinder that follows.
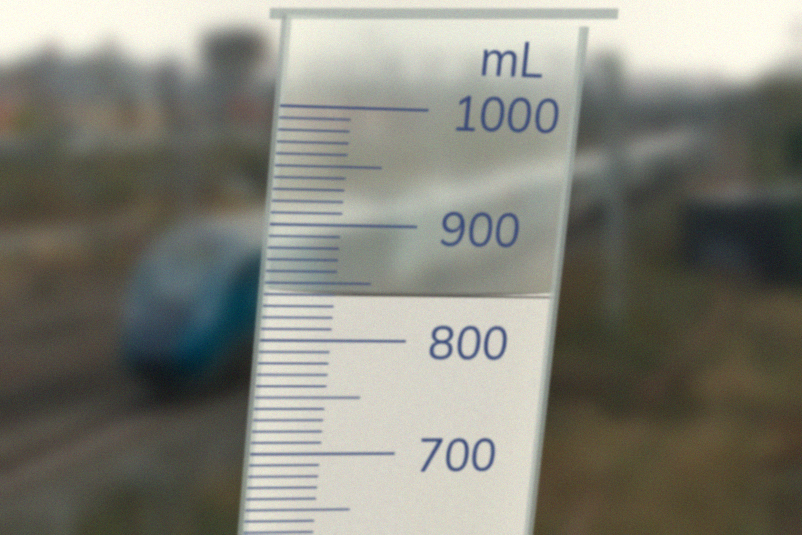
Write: 840 mL
